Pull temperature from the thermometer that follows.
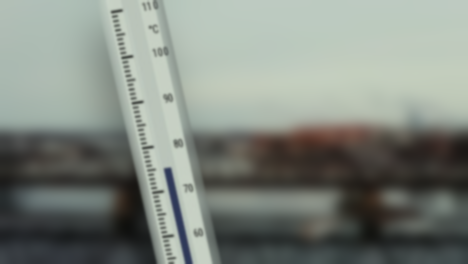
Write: 75 °C
